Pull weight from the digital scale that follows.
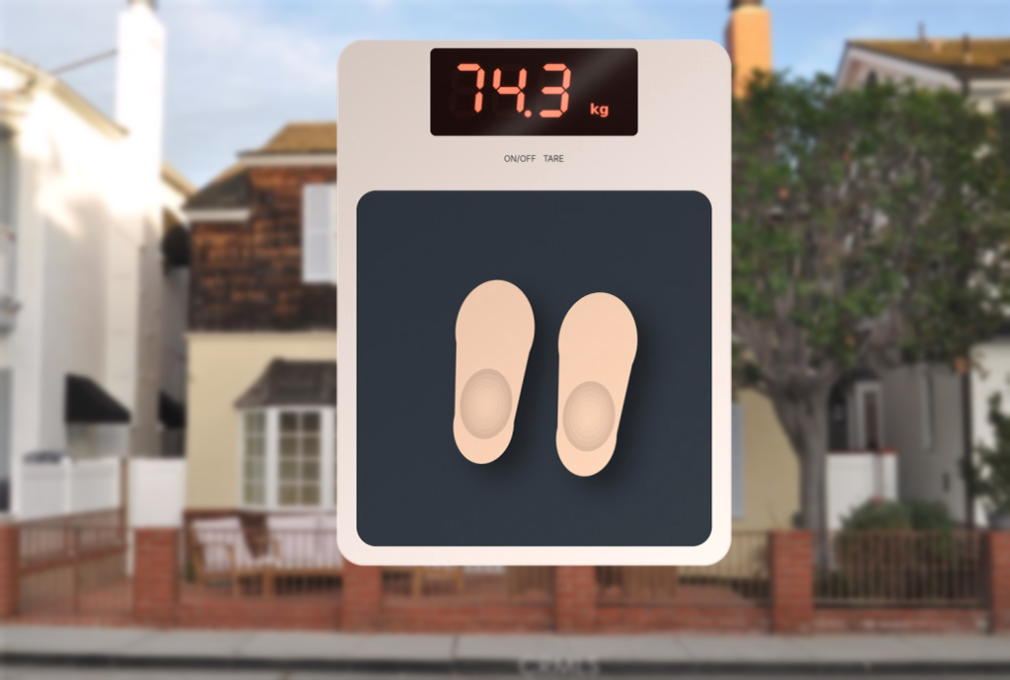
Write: 74.3 kg
